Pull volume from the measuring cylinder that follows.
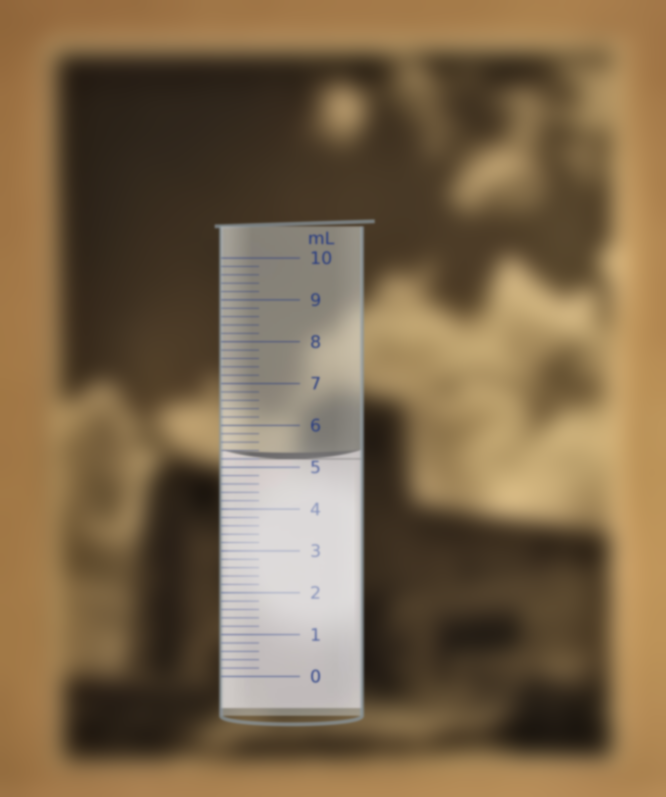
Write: 5.2 mL
